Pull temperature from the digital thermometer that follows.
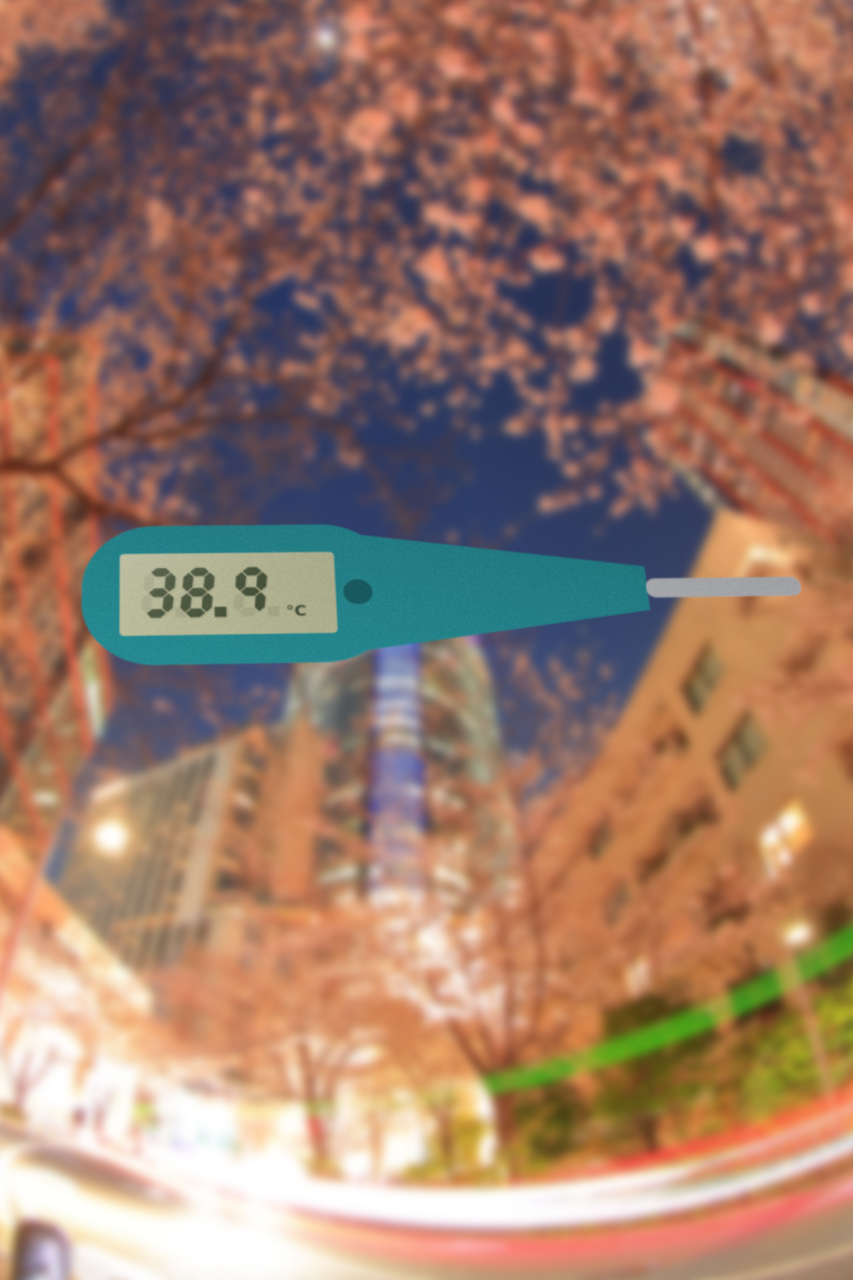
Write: 38.9 °C
